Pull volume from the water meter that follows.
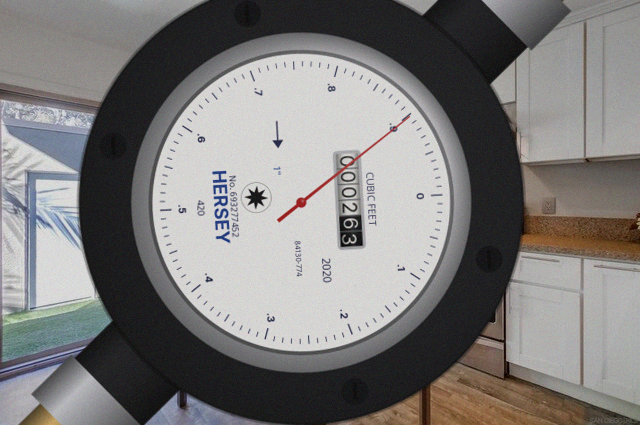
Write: 262.90 ft³
